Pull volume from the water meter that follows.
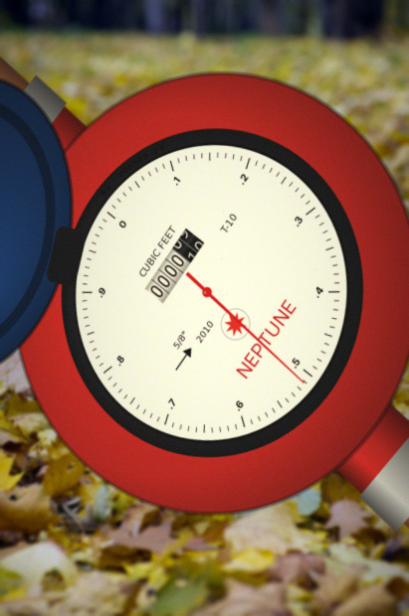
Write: 9.51 ft³
